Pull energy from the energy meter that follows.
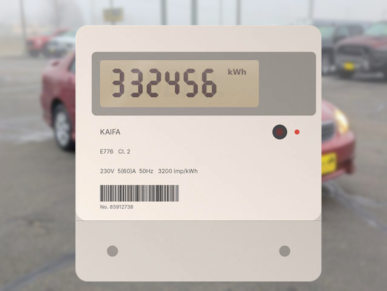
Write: 332456 kWh
